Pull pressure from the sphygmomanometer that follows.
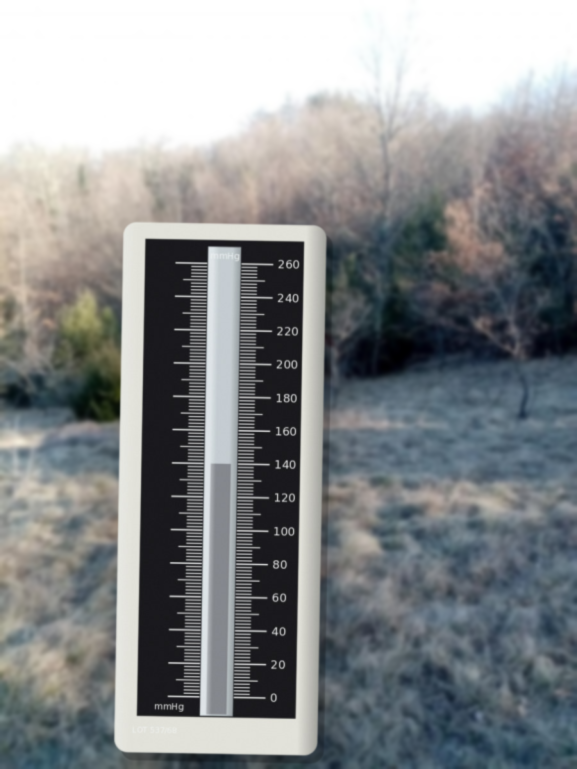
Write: 140 mmHg
